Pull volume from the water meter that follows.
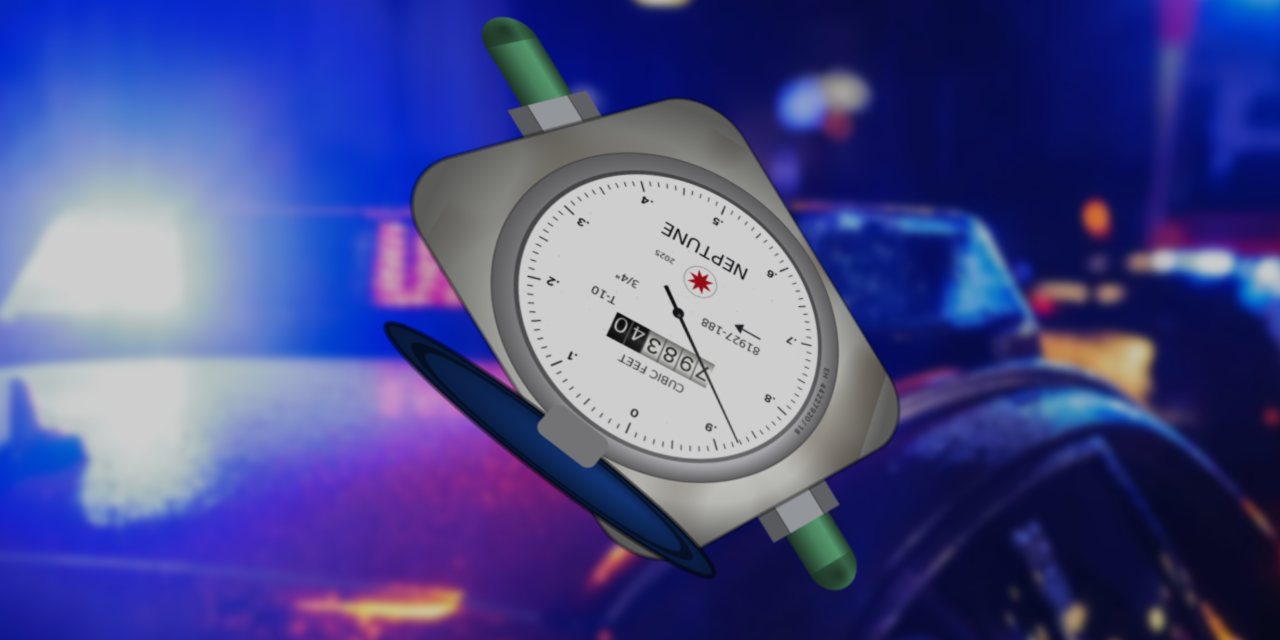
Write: 798339.87 ft³
